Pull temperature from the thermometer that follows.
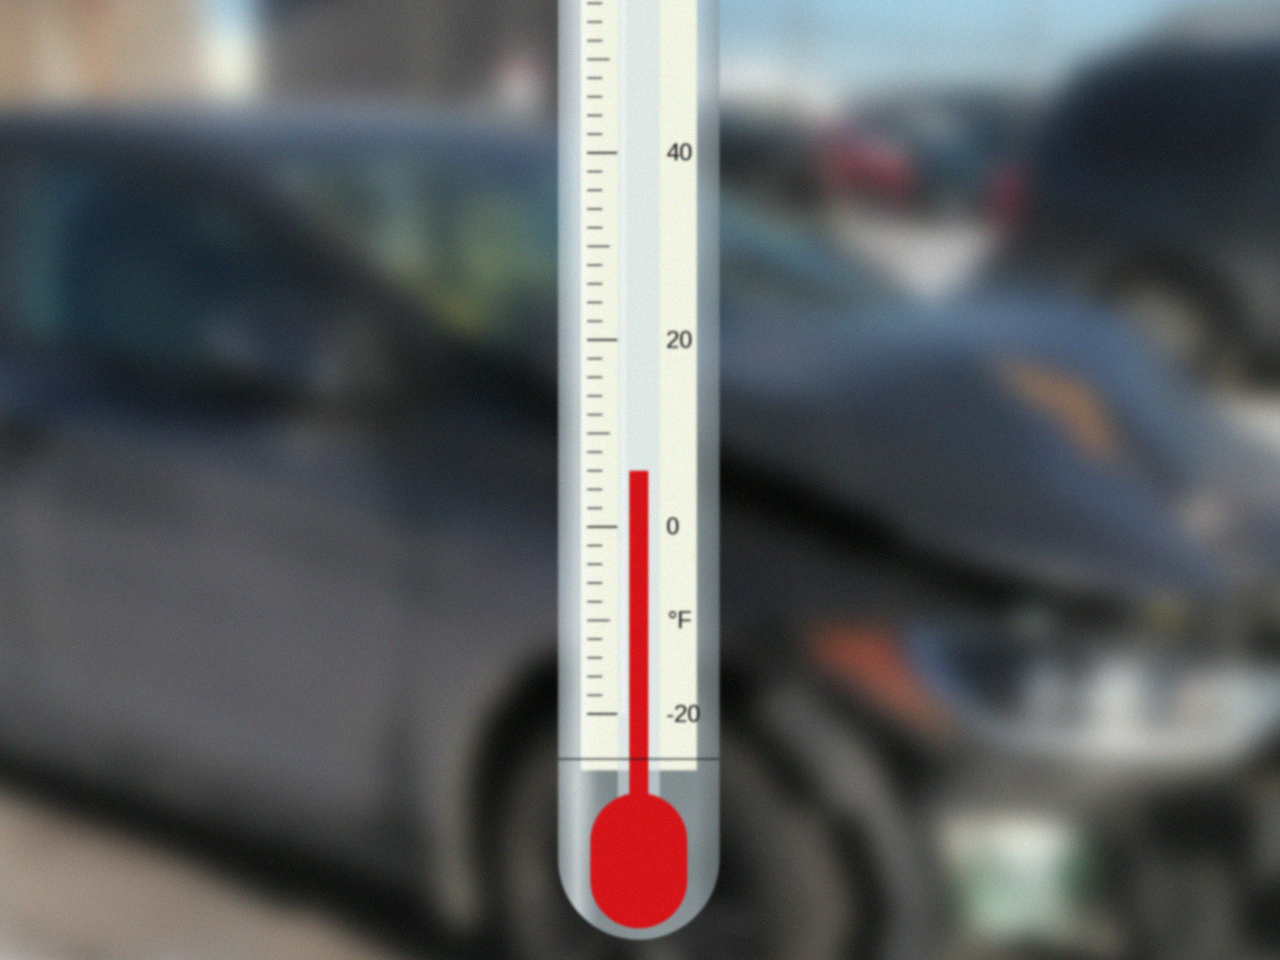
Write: 6 °F
